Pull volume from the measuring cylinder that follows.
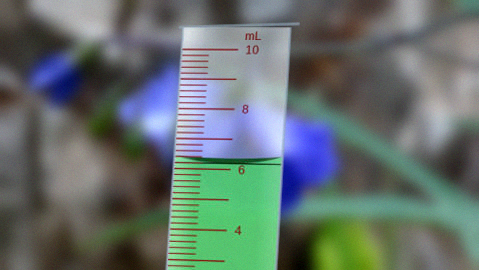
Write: 6.2 mL
